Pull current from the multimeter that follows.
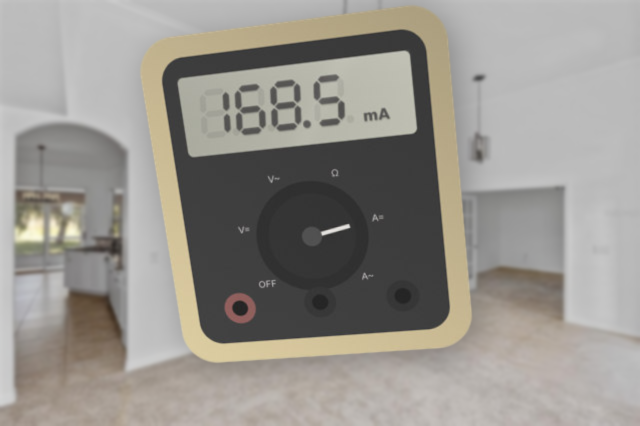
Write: 168.5 mA
